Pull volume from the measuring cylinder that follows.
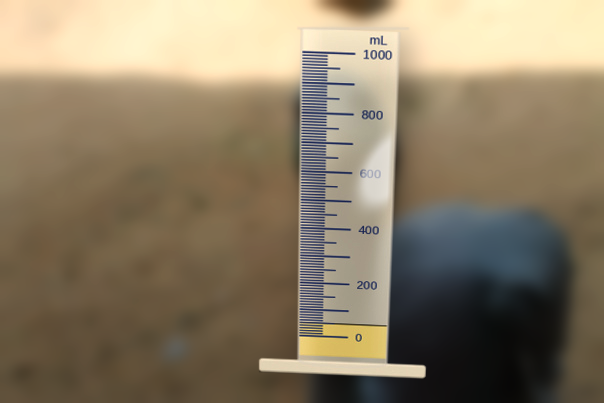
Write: 50 mL
